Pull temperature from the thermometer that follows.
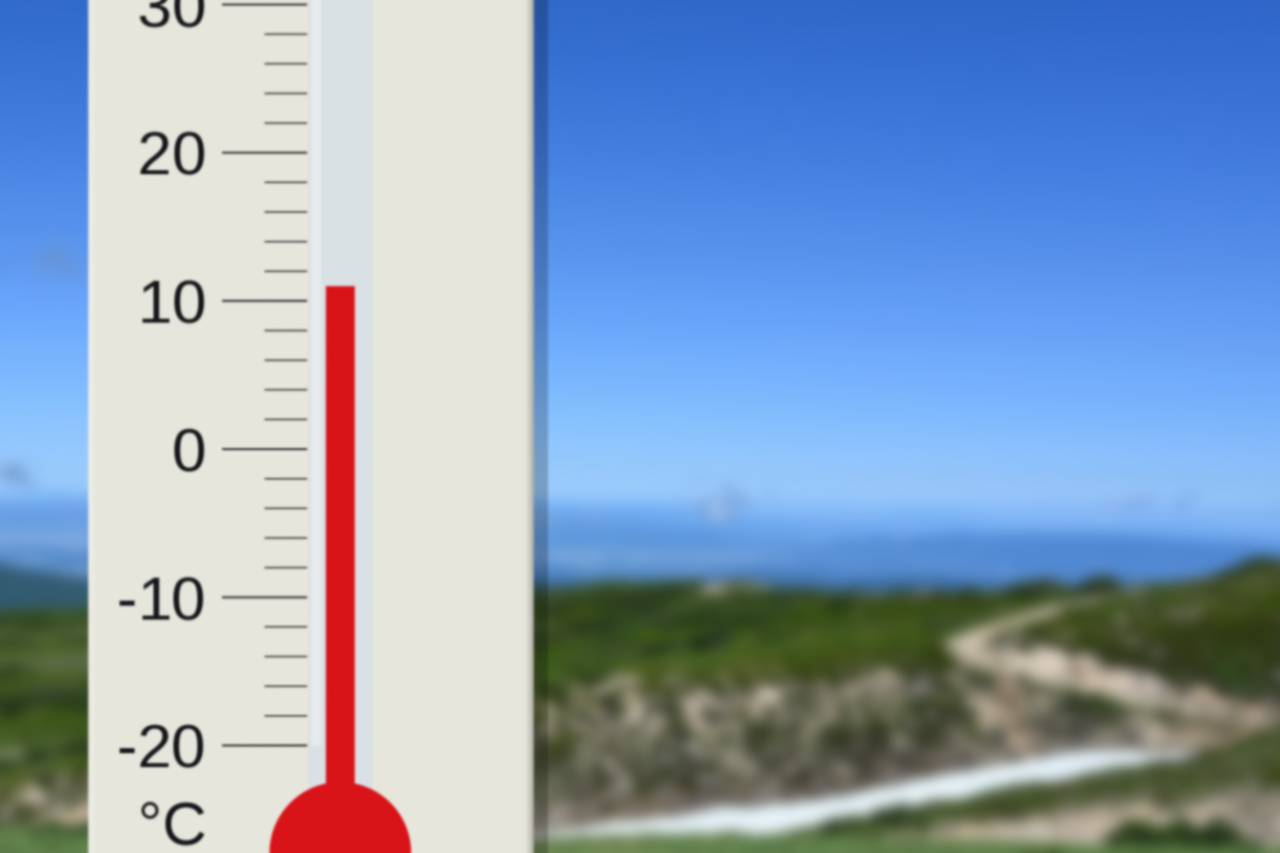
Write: 11 °C
